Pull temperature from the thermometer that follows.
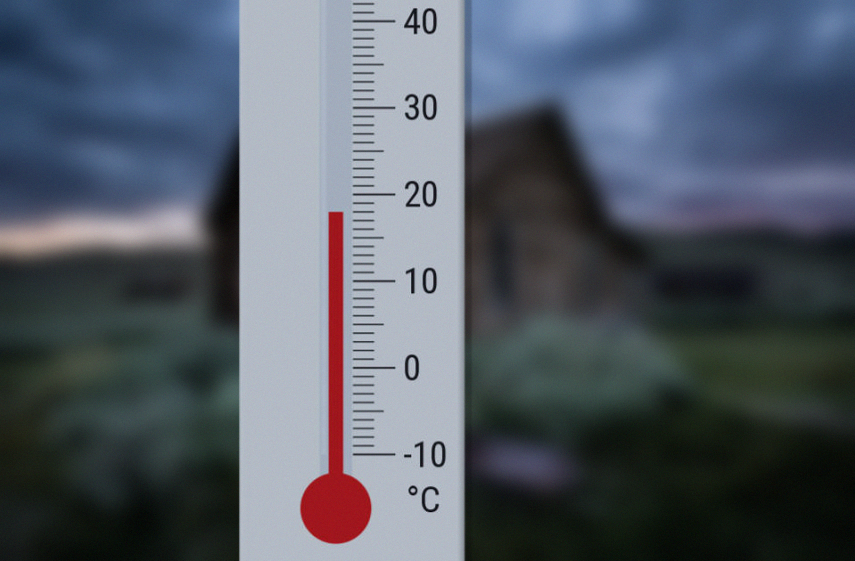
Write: 18 °C
